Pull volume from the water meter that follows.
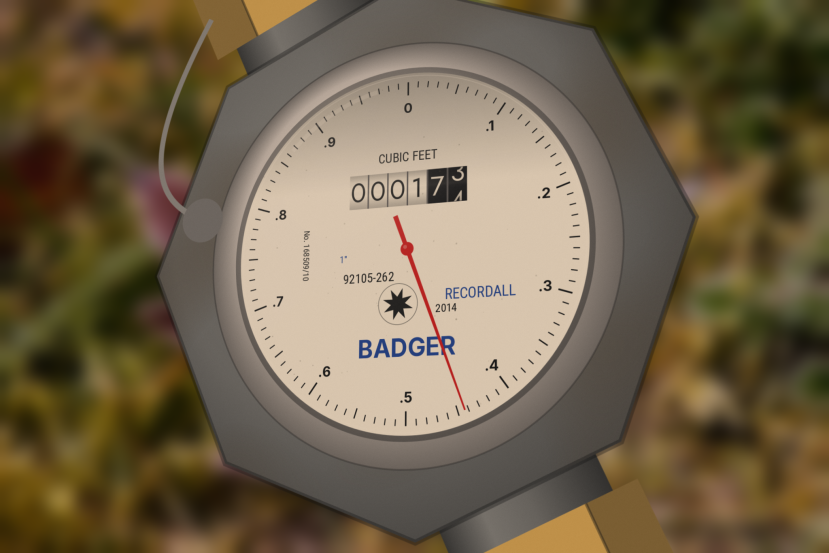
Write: 173.44 ft³
